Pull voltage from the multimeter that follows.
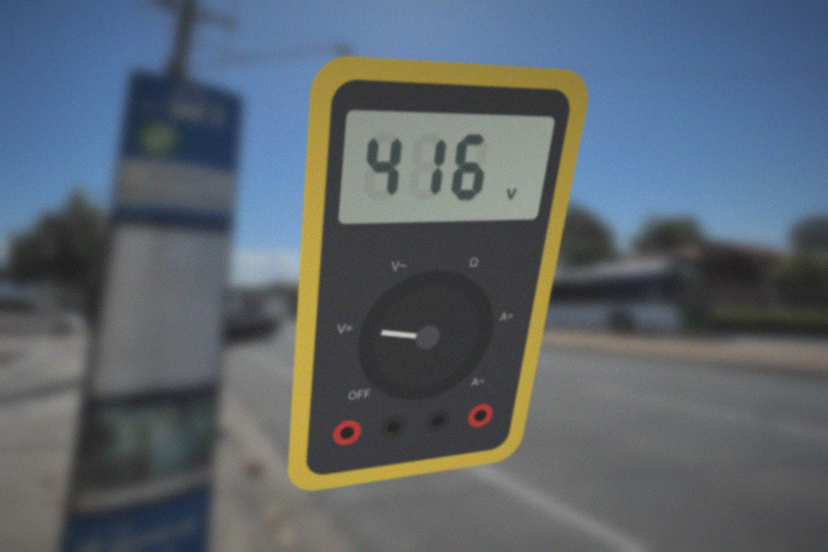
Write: 416 V
